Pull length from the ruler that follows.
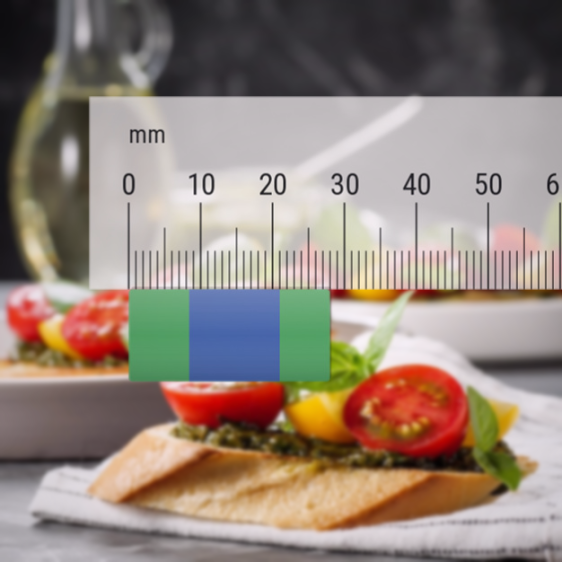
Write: 28 mm
